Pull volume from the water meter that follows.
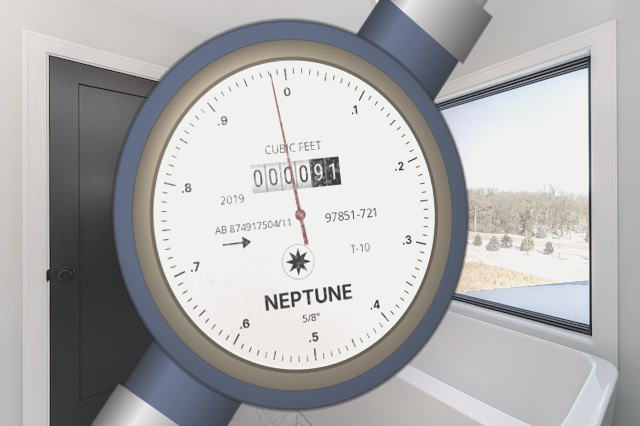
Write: 90.98 ft³
